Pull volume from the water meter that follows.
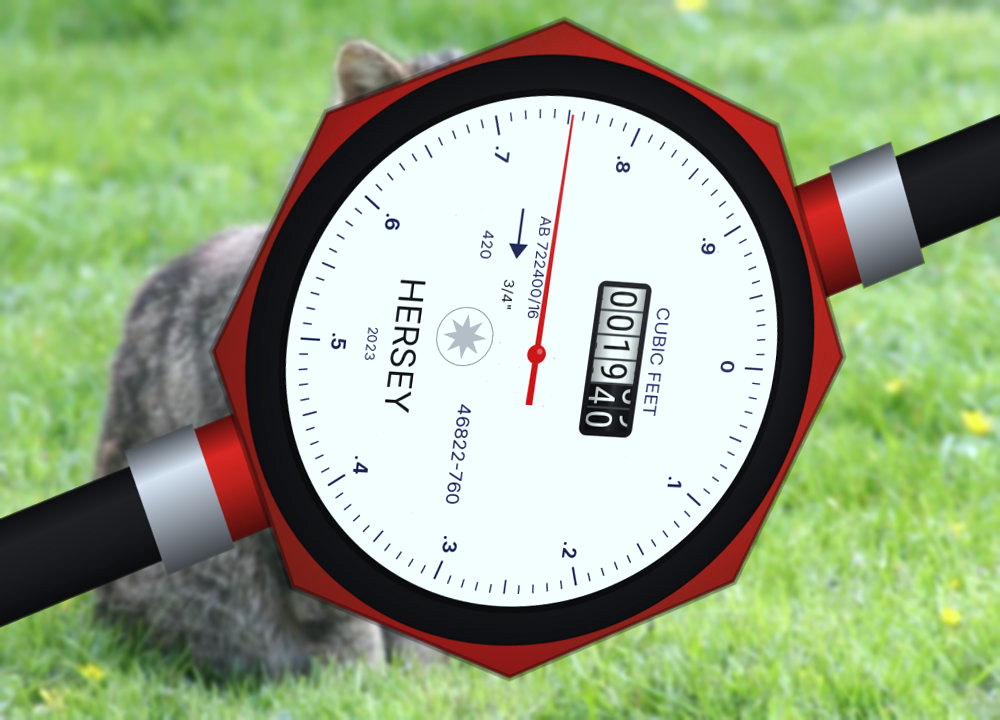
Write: 1939.75 ft³
